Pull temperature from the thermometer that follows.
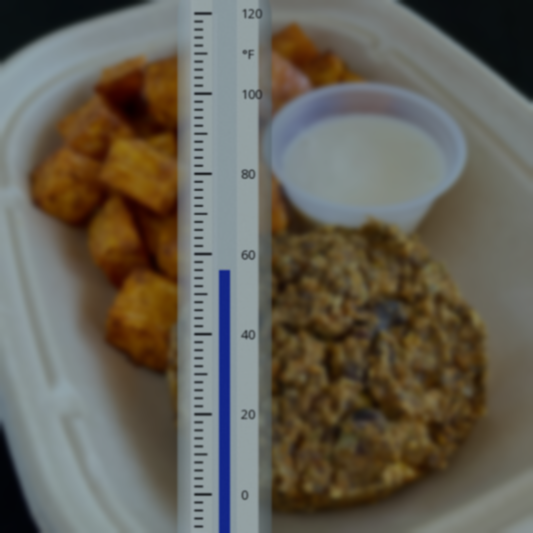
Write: 56 °F
